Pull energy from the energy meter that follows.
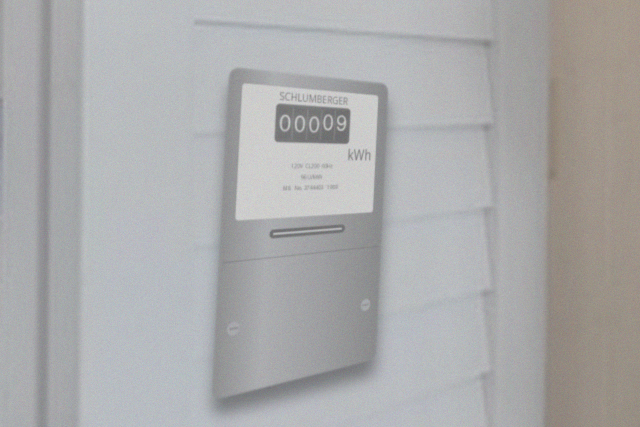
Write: 9 kWh
